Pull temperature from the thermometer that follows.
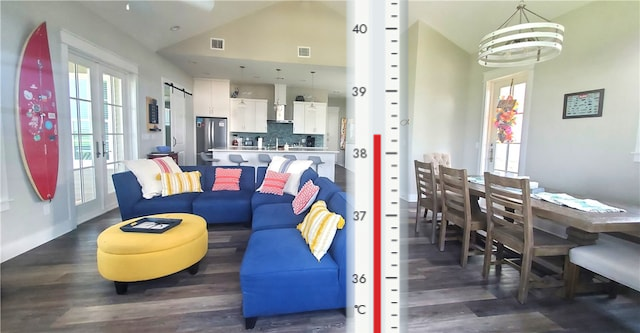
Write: 38.3 °C
